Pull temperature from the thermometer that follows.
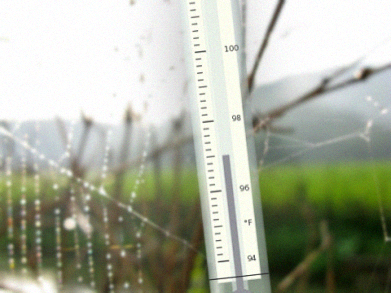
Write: 97 °F
